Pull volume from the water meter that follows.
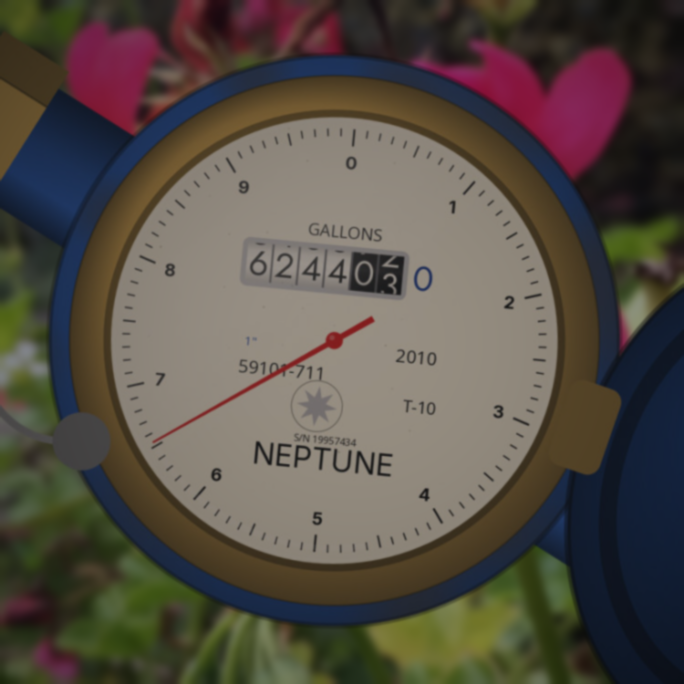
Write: 6244026.5 gal
